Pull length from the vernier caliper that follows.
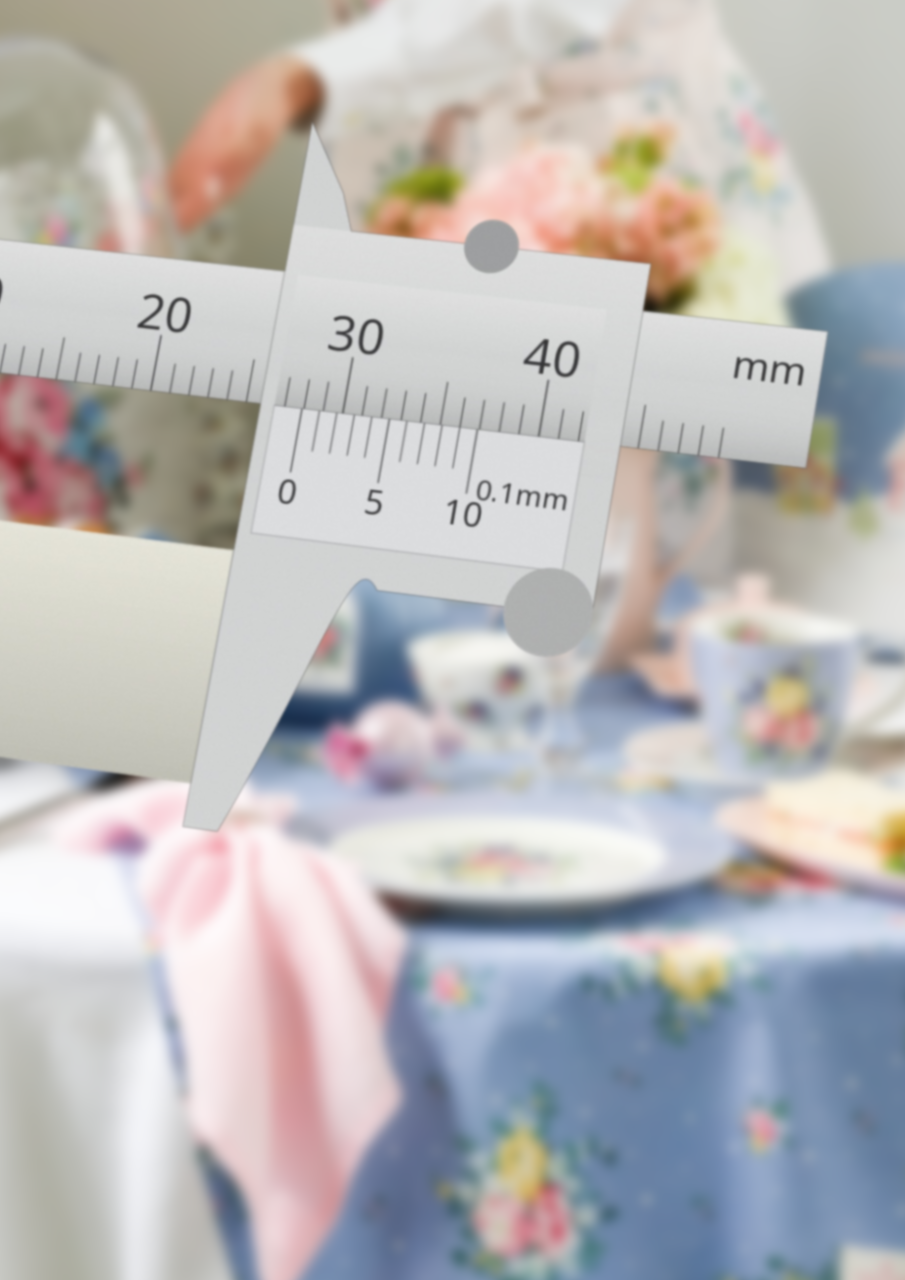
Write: 27.9 mm
